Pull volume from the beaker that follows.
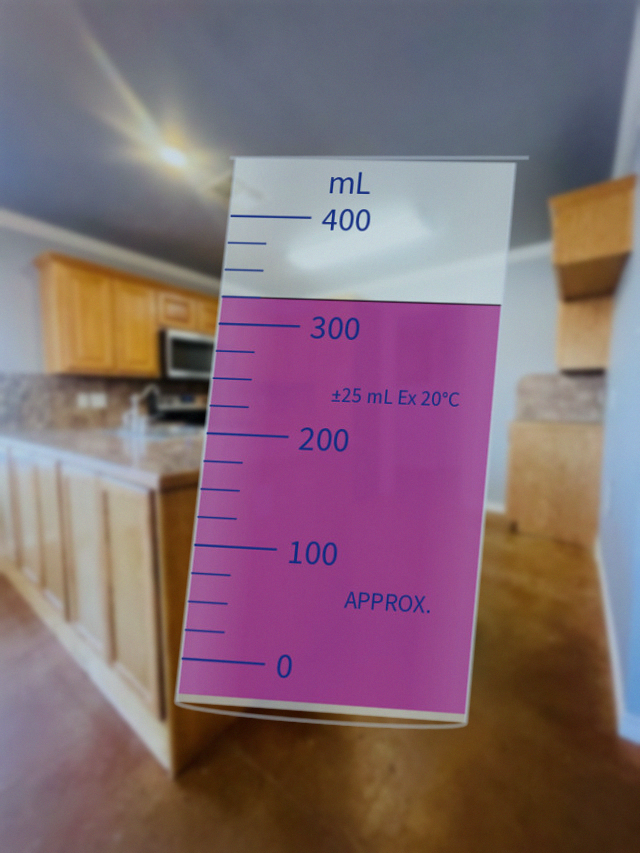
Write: 325 mL
